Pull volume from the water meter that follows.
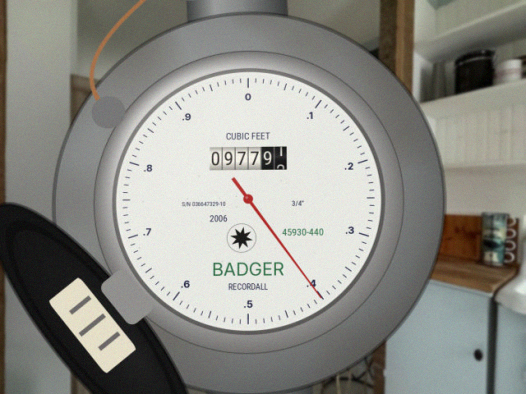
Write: 97791.40 ft³
